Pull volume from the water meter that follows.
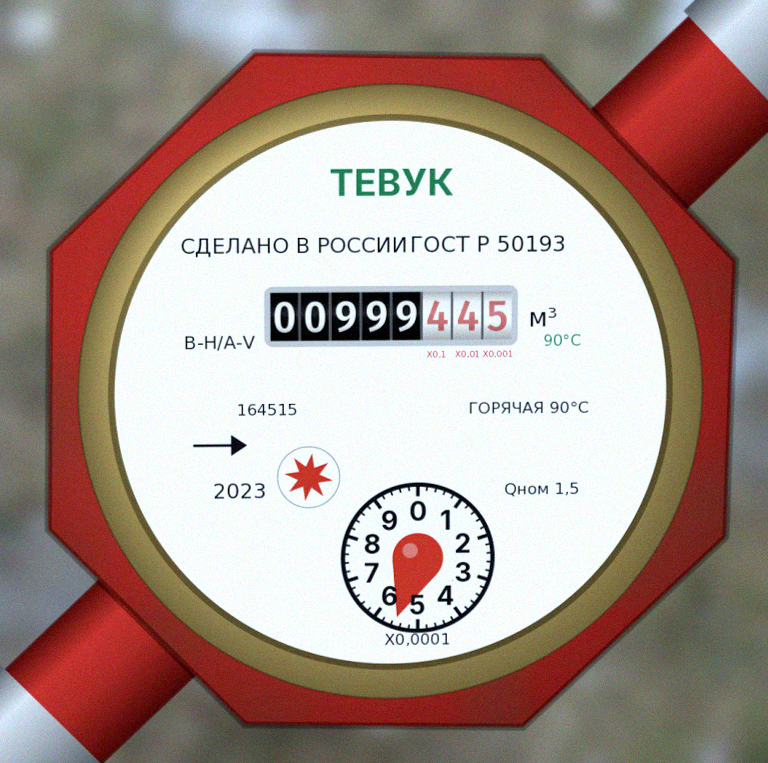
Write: 999.4455 m³
